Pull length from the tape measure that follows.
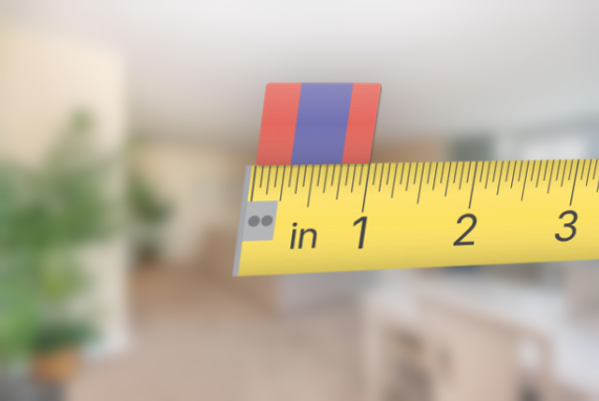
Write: 1 in
